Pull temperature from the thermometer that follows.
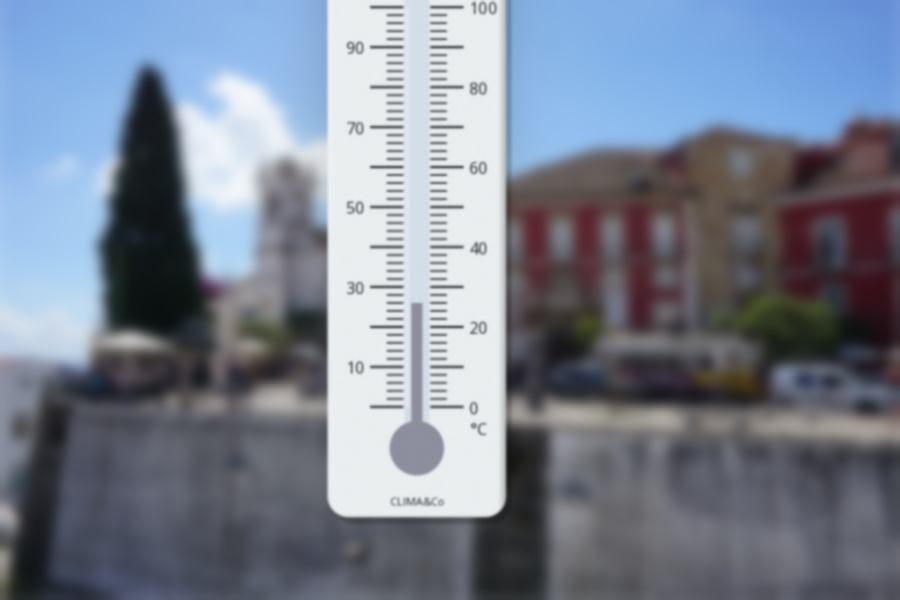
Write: 26 °C
